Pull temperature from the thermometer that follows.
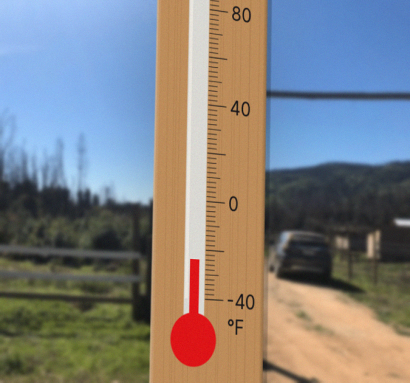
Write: -24 °F
